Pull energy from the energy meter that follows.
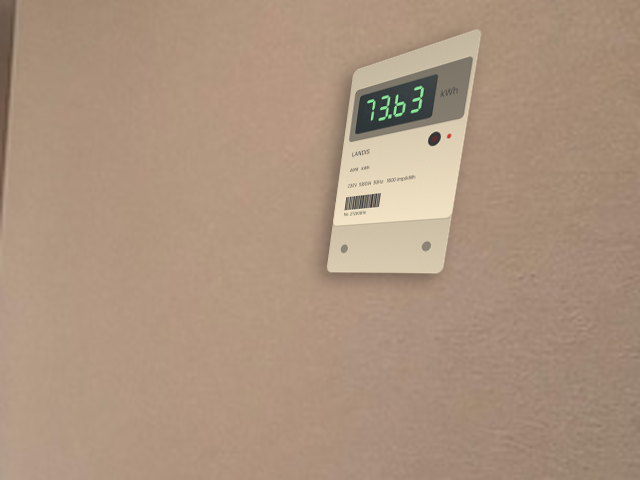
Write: 73.63 kWh
